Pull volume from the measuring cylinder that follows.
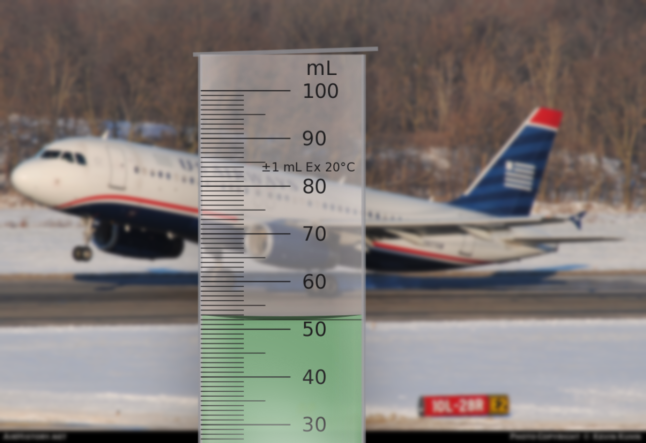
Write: 52 mL
